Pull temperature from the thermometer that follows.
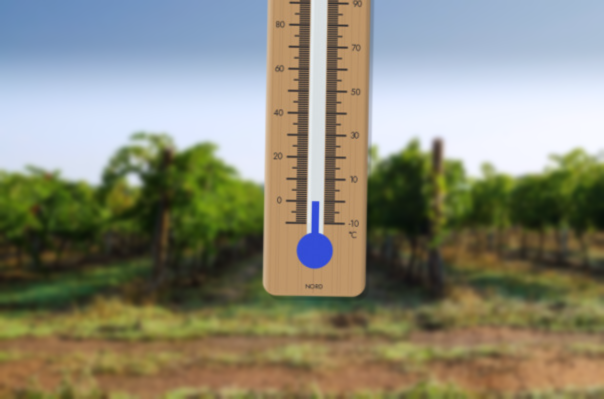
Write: 0 °C
